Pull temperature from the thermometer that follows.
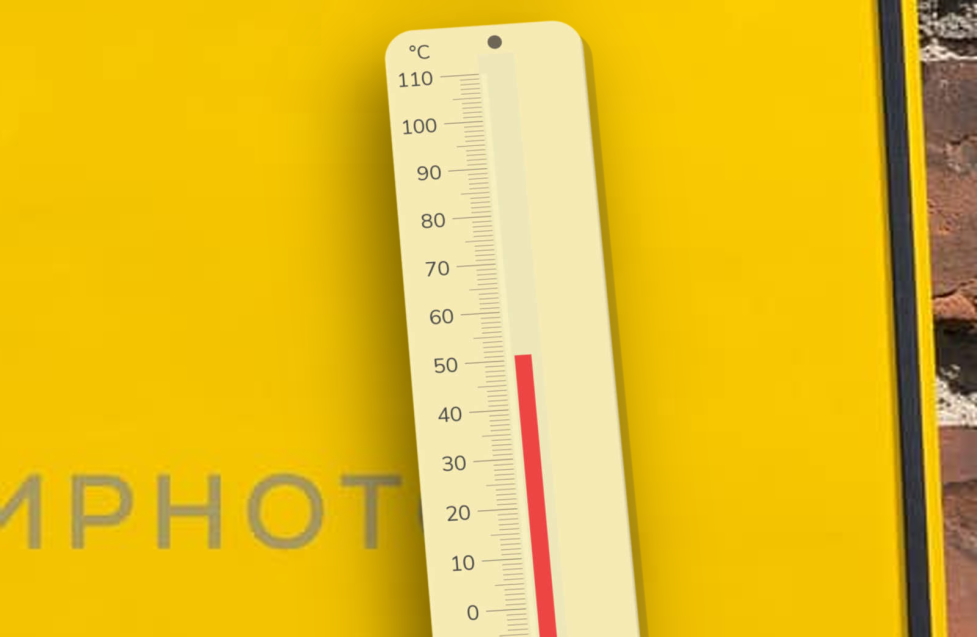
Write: 51 °C
